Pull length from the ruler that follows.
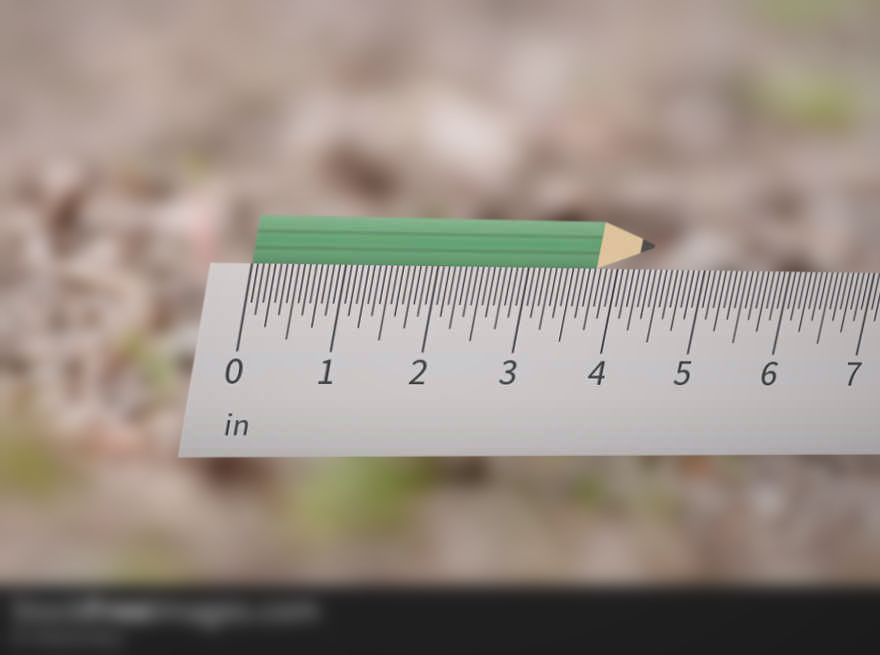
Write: 4.375 in
